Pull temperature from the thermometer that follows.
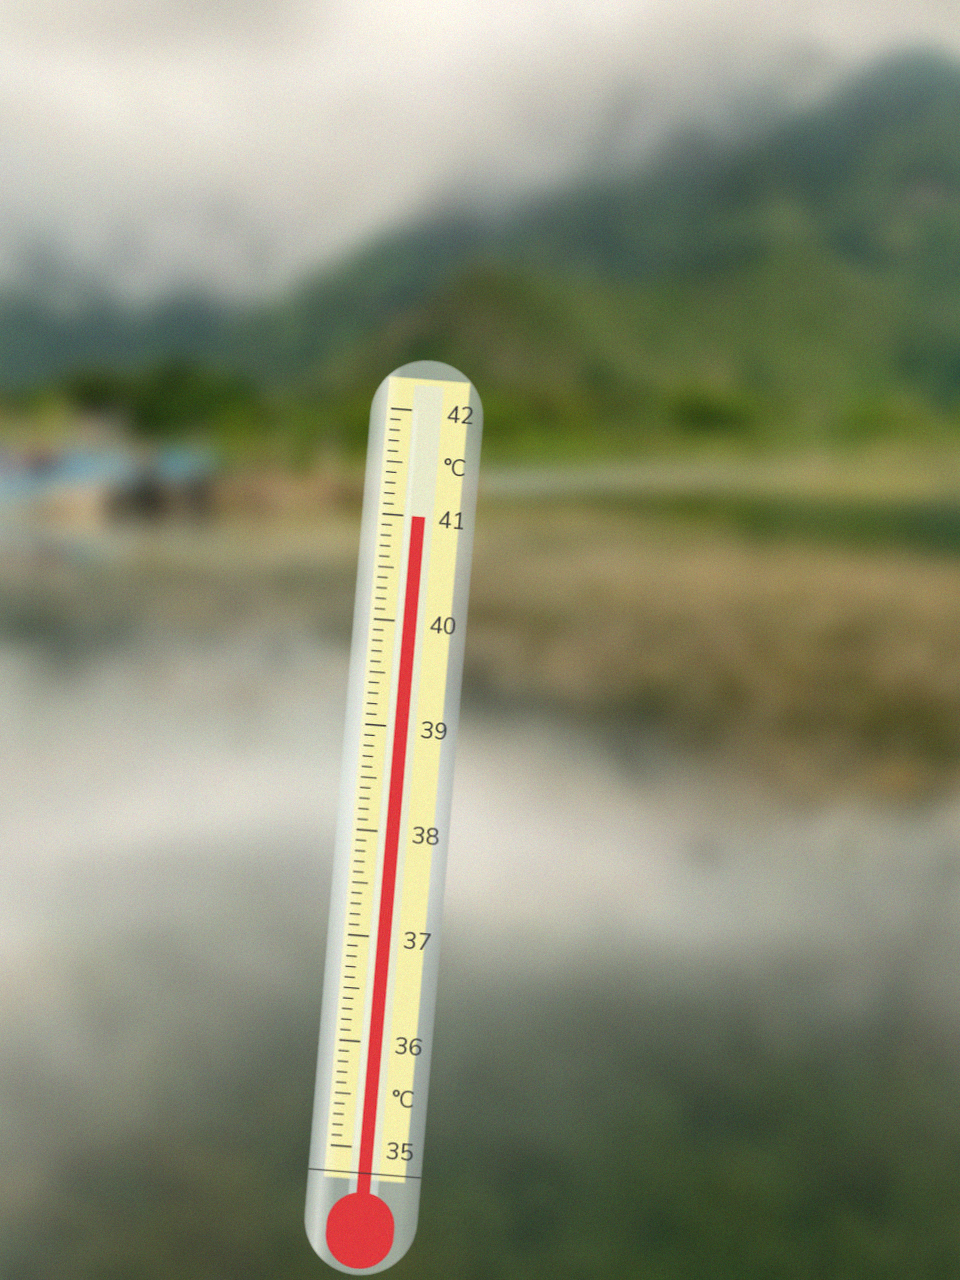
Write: 41 °C
